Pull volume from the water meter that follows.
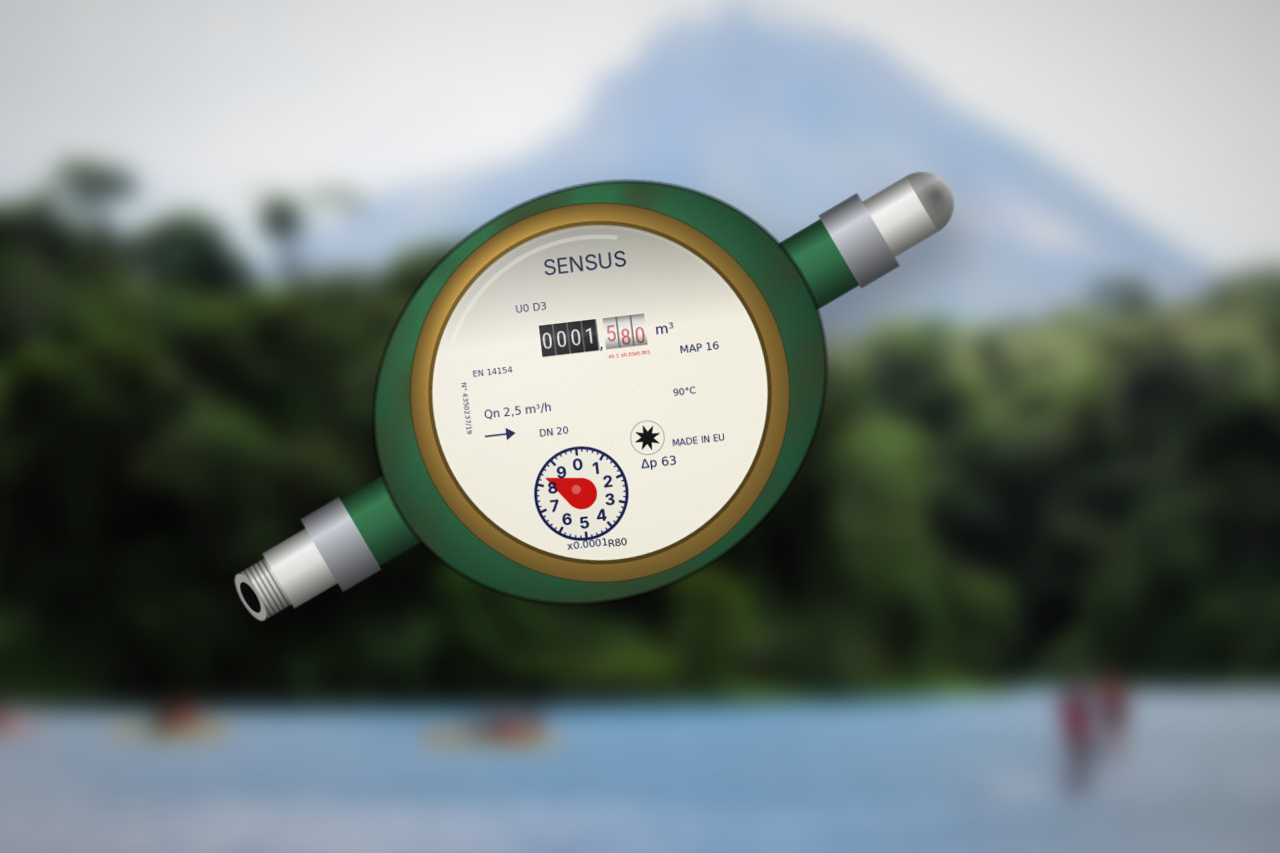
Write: 1.5798 m³
